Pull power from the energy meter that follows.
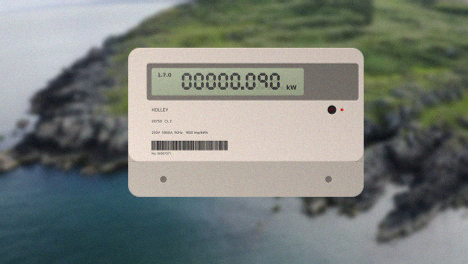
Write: 0.090 kW
